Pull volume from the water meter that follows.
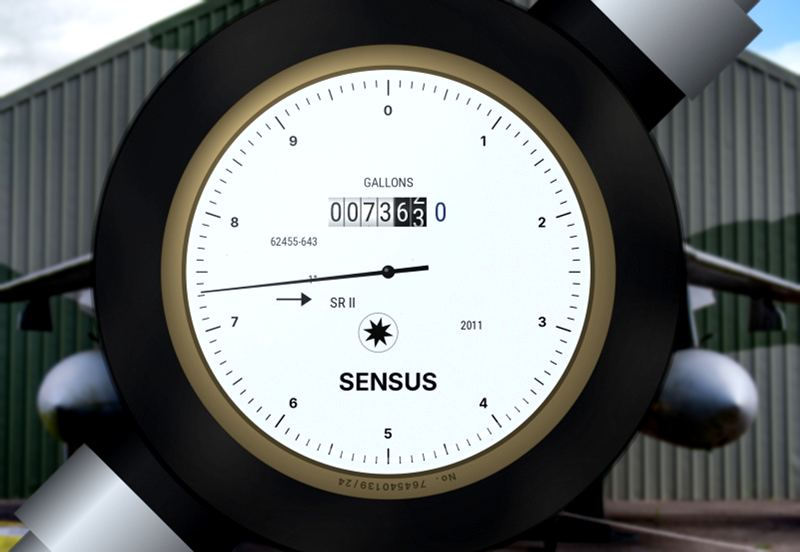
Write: 73627.3 gal
